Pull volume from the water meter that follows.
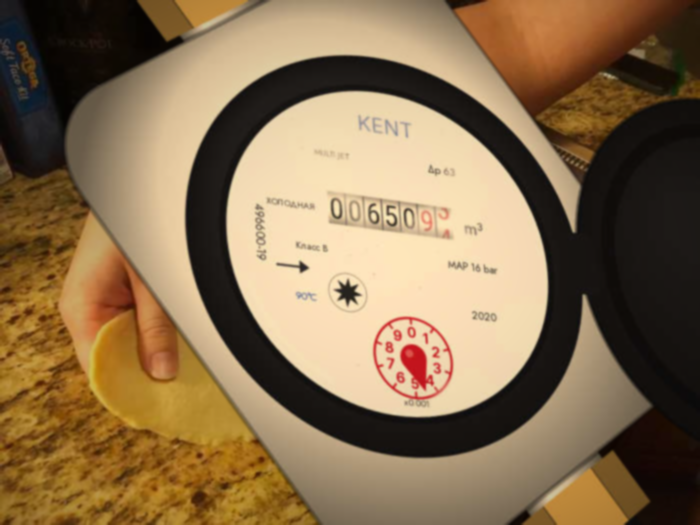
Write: 650.934 m³
